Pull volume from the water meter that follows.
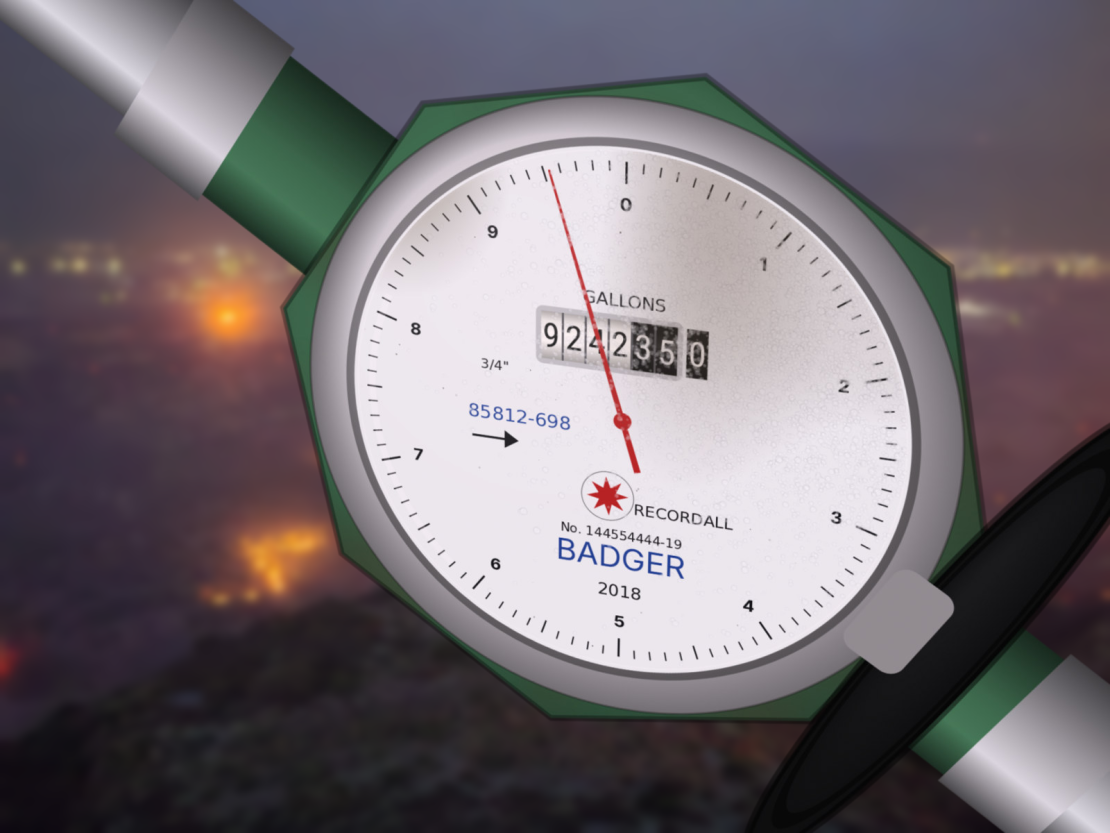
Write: 9242349.5 gal
